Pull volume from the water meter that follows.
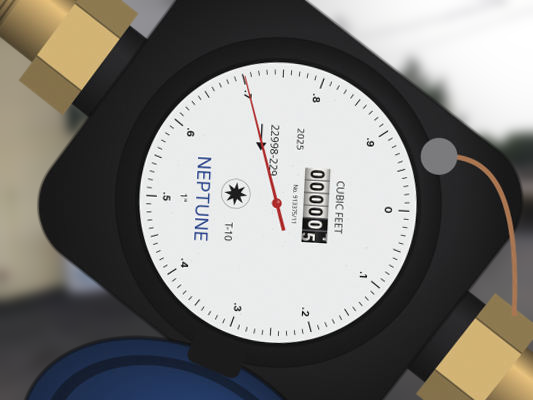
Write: 4.70 ft³
